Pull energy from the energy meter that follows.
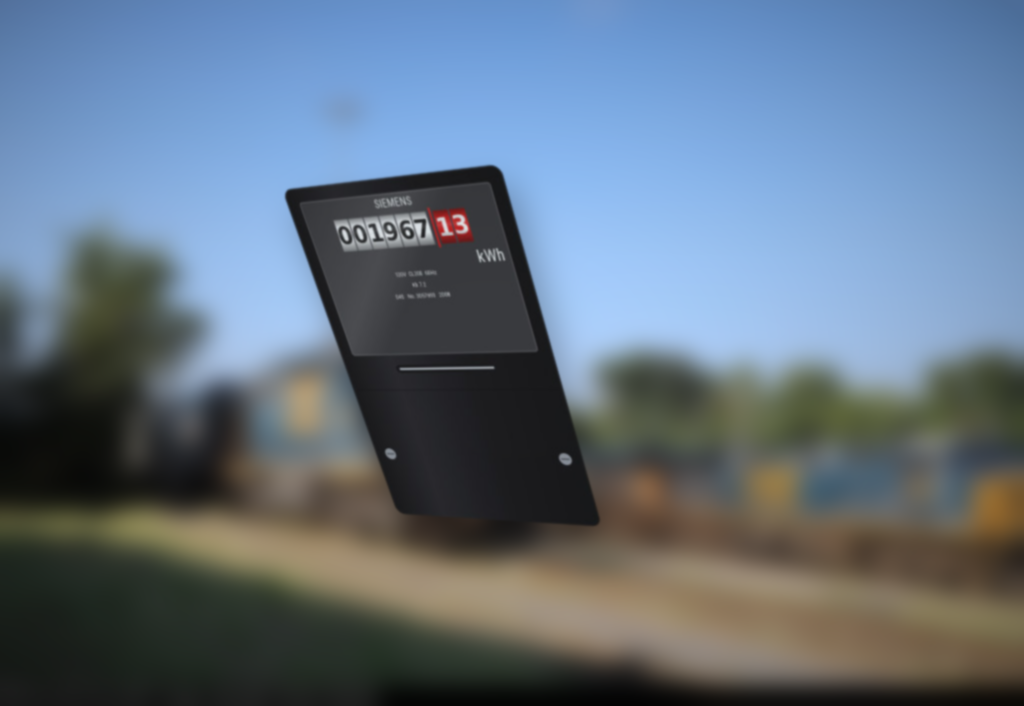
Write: 1967.13 kWh
